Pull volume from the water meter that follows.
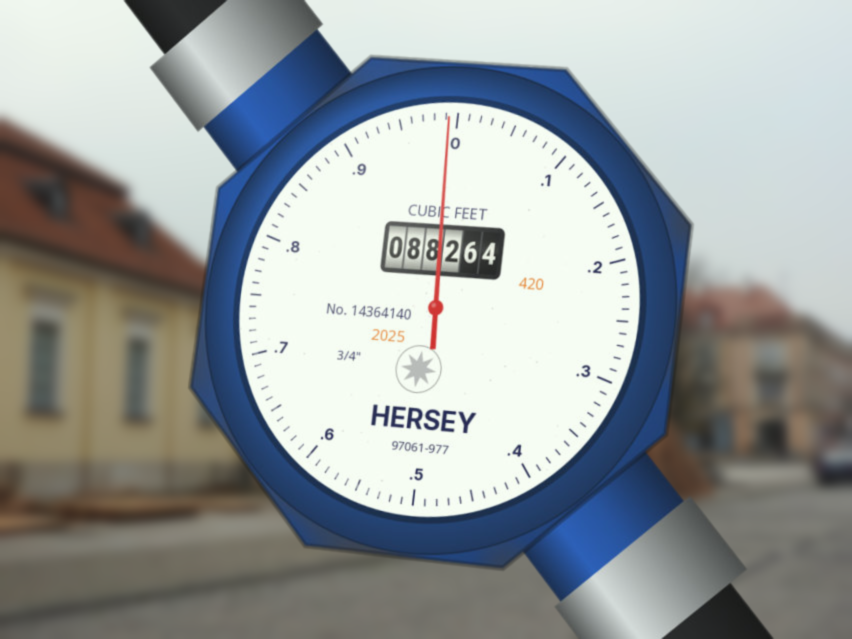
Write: 88263.99 ft³
